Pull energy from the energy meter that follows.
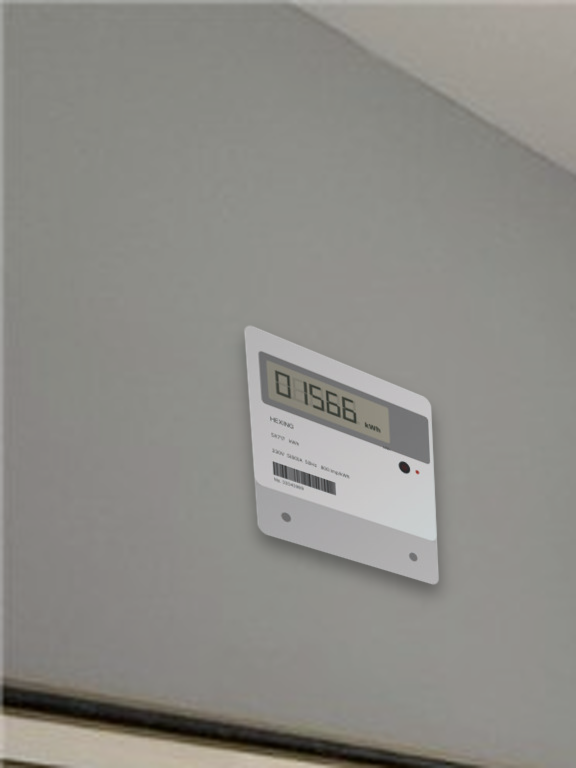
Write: 1566 kWh
